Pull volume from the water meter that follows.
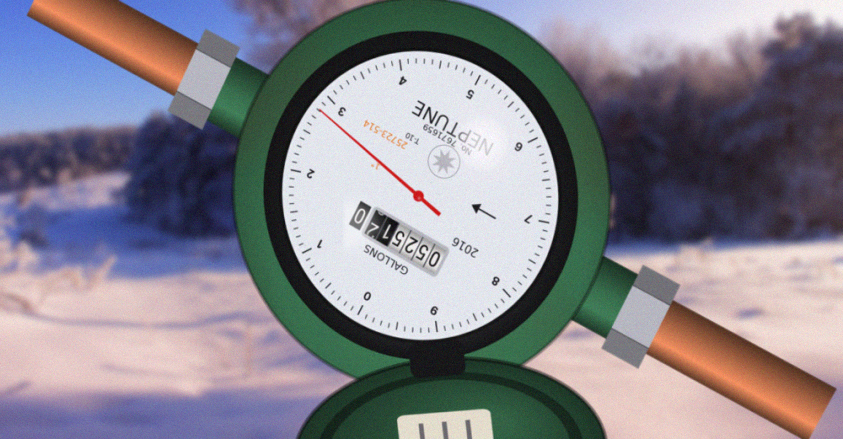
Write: 525122.8 gal
